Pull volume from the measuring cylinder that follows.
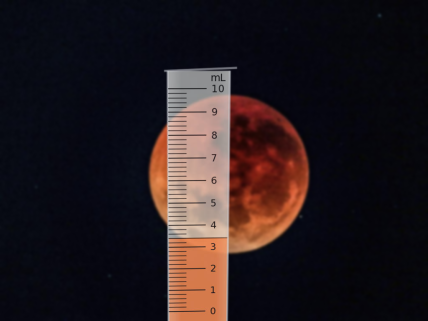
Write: 3.4 mL
